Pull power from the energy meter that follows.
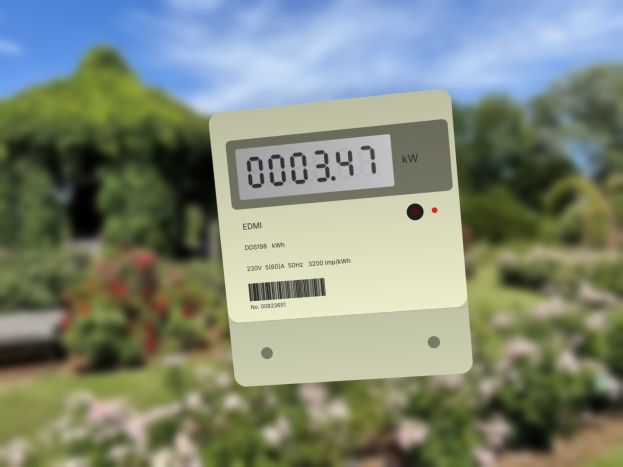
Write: 3.47 kW
